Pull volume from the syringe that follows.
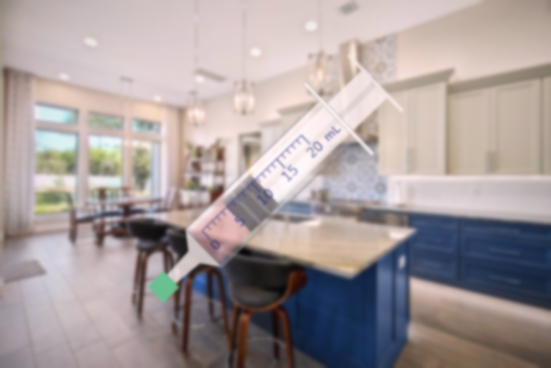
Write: 5 mL
